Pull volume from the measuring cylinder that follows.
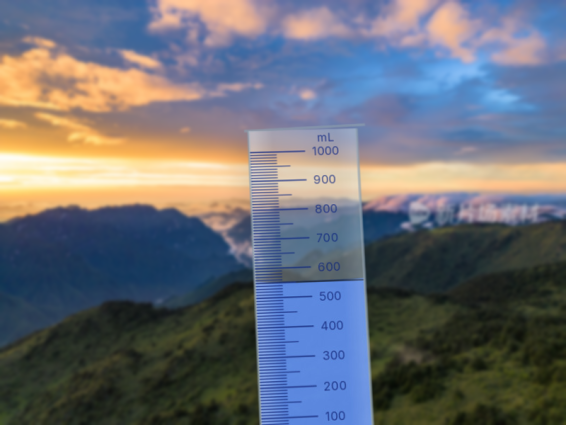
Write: 550 mL
